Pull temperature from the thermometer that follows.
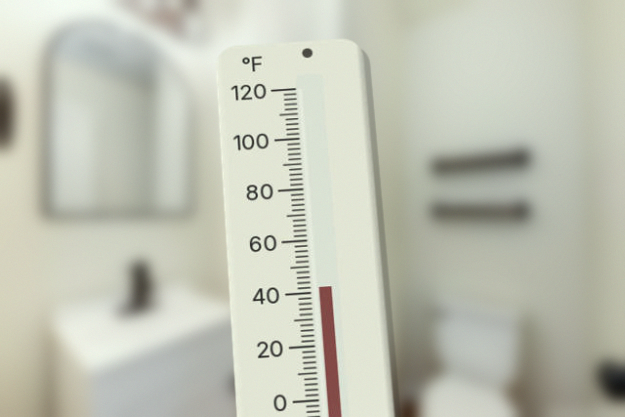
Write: 42 °F
